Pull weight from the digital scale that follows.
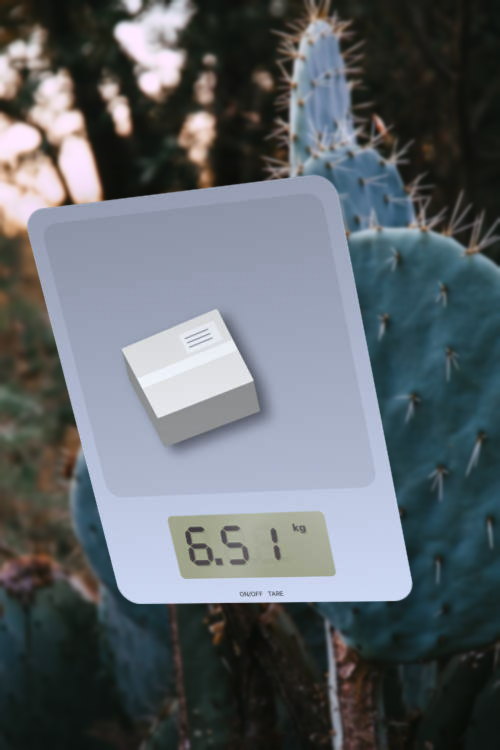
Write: 6.51 kg
